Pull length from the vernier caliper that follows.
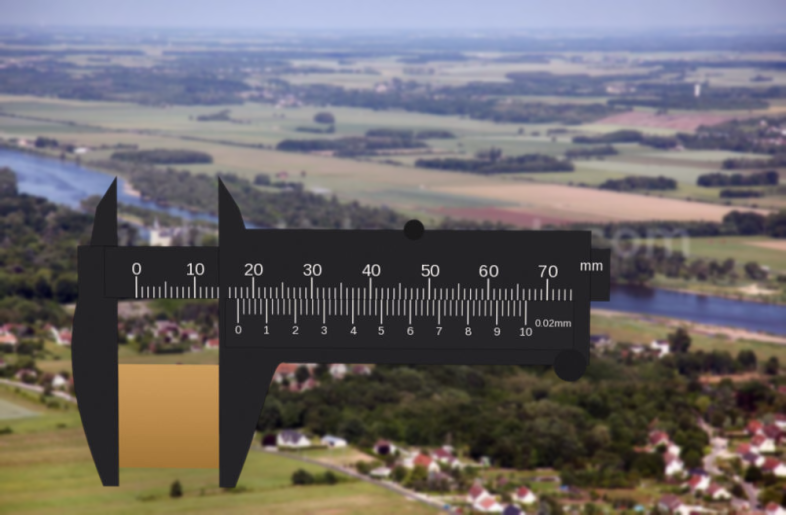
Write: 17.4 mm
